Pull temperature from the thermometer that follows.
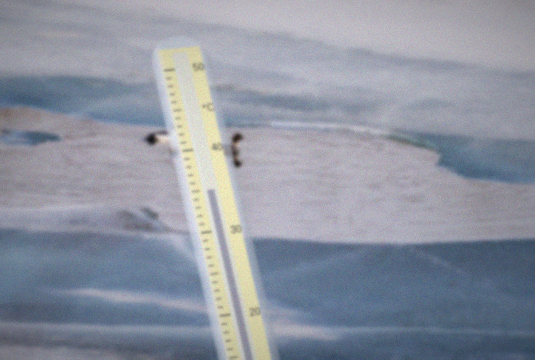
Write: 35 °C
